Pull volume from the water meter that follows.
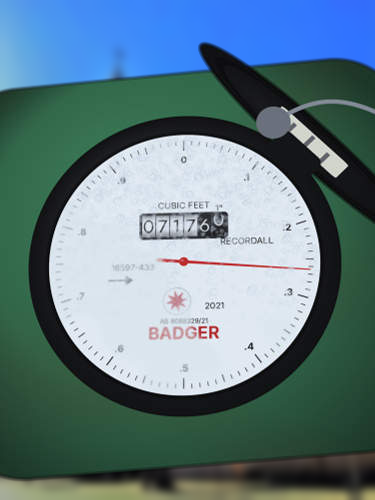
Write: 71760.26 ft³
